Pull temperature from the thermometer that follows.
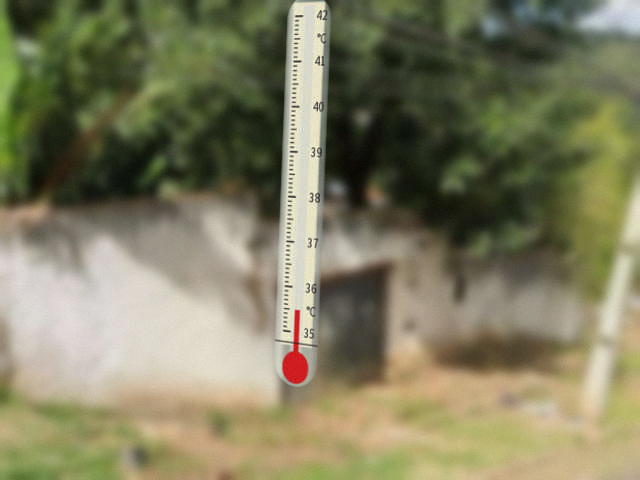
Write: 35.5 °C
